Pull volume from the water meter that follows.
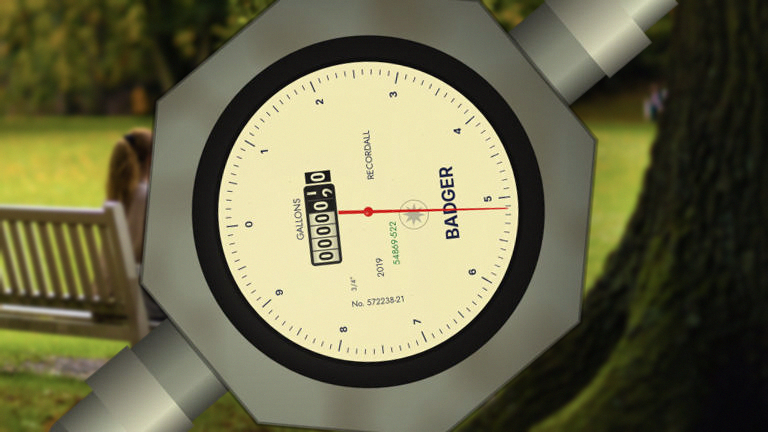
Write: 15.1 gal
